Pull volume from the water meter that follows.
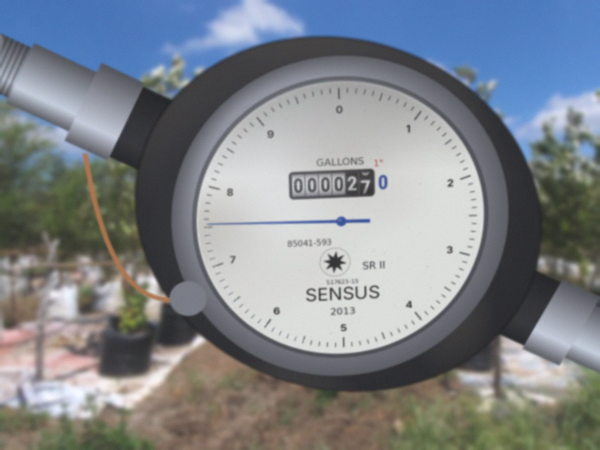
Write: 267.5 gal
